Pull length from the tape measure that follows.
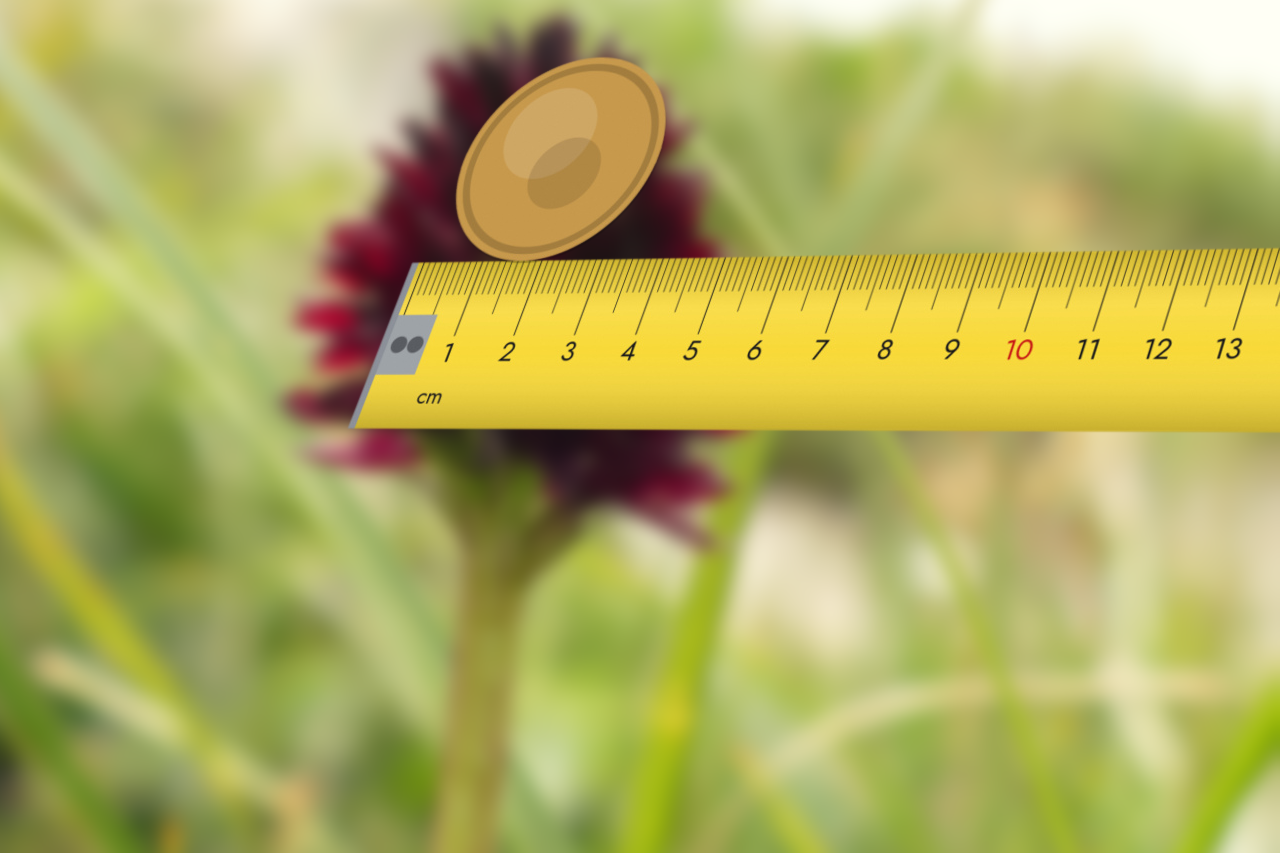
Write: 3.3 cm
